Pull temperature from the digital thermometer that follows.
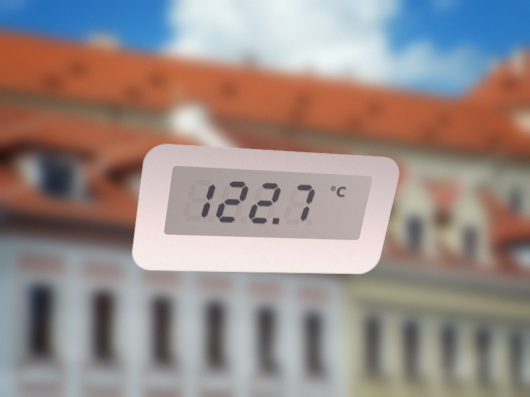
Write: 122.7 °C
